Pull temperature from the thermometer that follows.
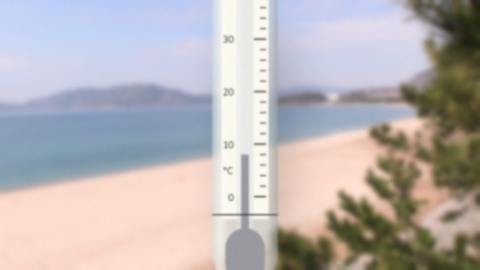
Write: 8 °C
